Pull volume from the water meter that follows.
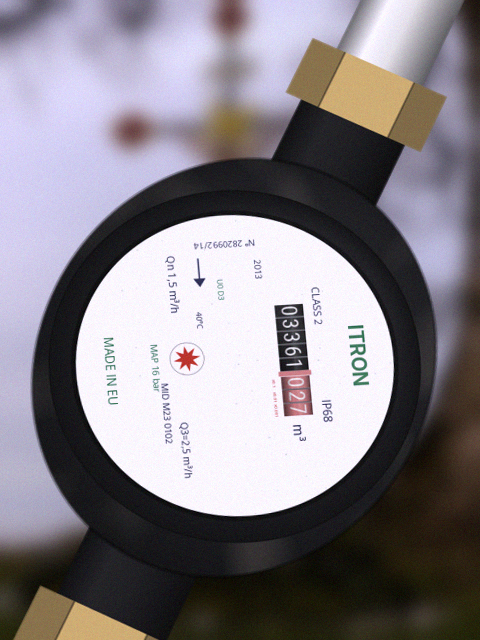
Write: 3361.027 m³
